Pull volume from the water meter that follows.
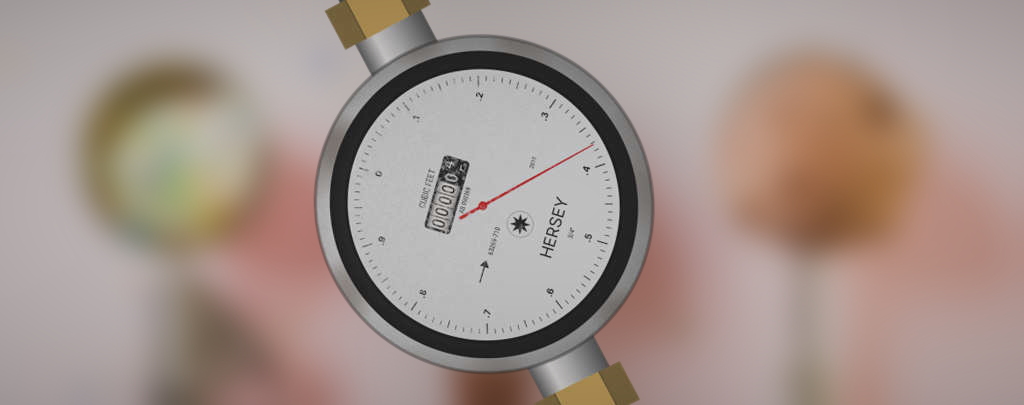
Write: 4.37 ft³
